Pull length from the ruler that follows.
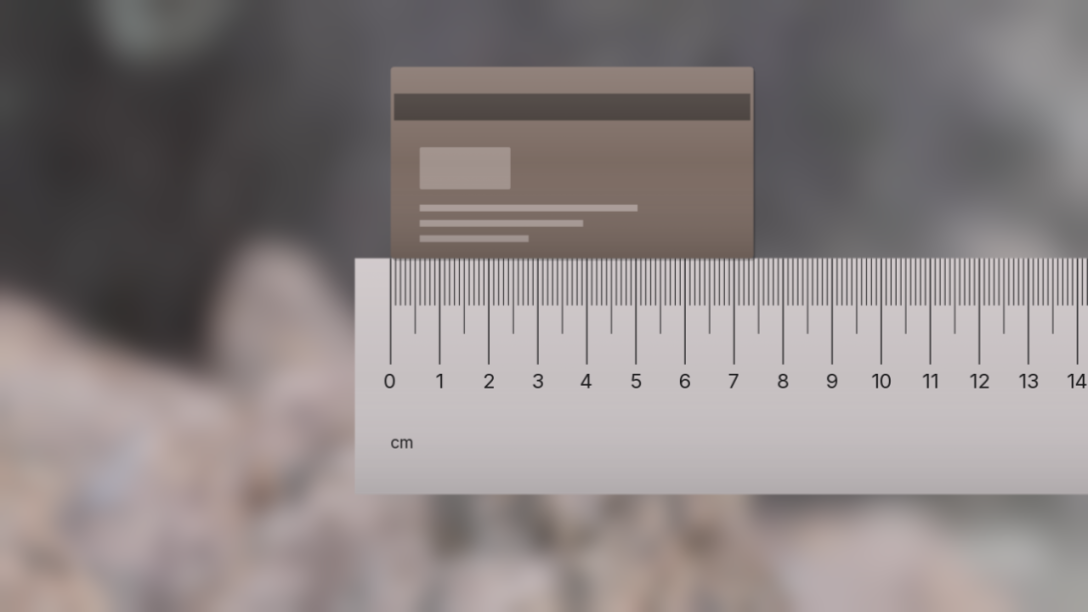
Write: 7.4 cm
